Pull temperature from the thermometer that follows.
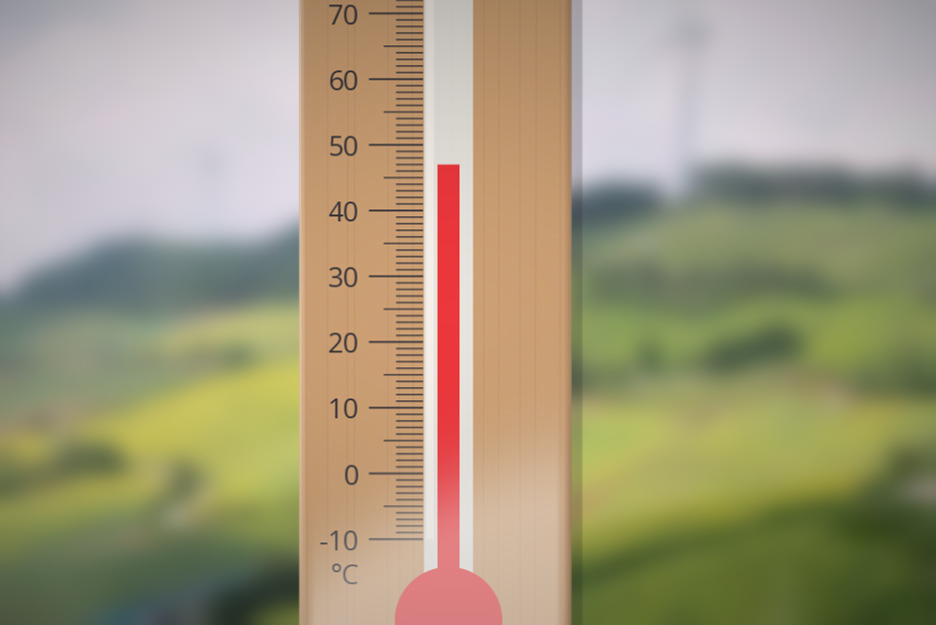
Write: 47 °C
